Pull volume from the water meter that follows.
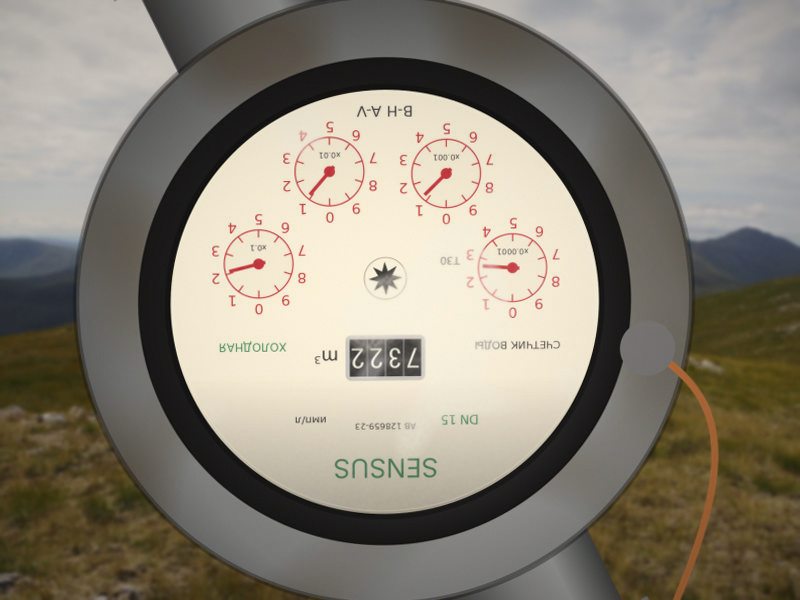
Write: 7322.2112 m³
